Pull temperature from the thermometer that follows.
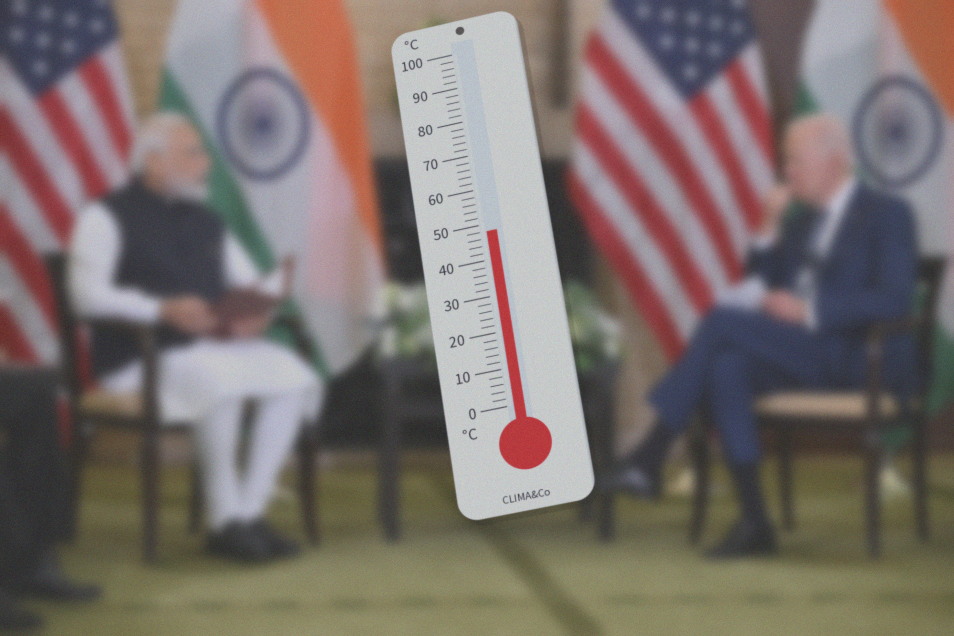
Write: 48 °C
